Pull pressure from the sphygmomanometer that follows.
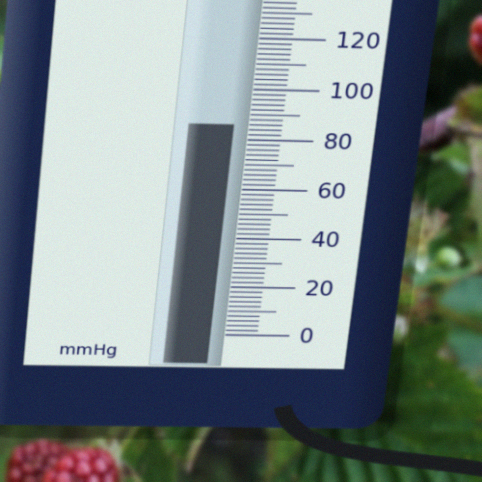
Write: 86 mmHg
